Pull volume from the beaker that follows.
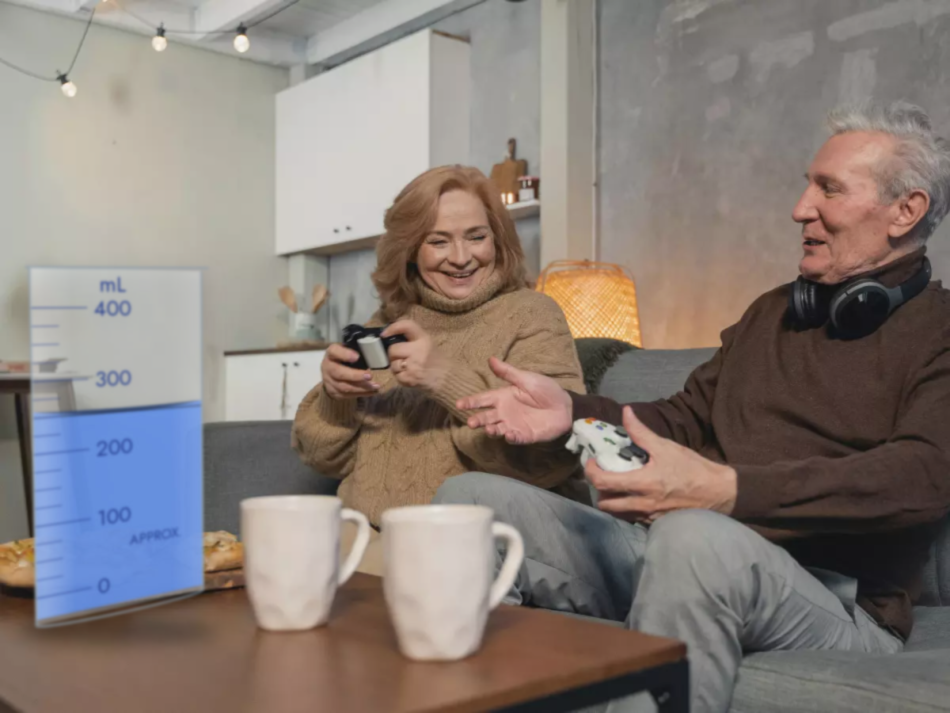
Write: 250 mL
